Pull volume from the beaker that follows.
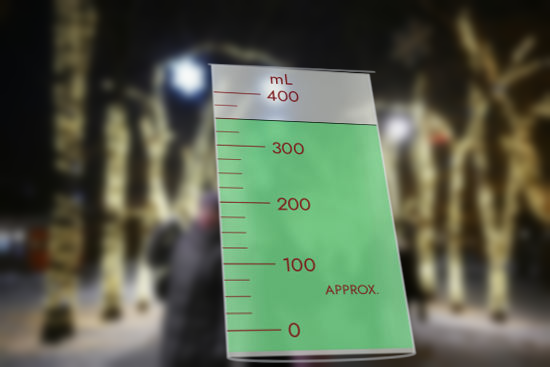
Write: 350 mL
